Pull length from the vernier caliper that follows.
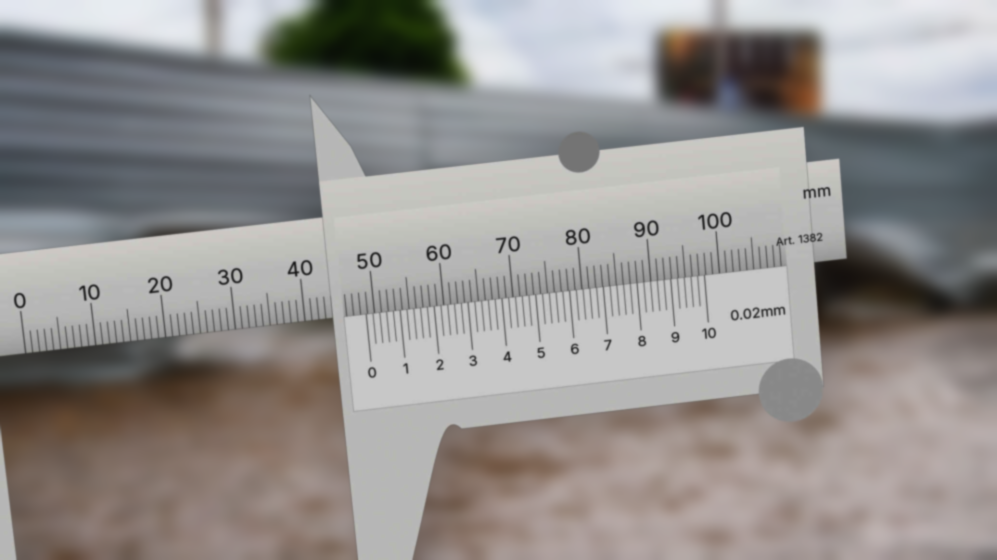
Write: 48.8 mm
